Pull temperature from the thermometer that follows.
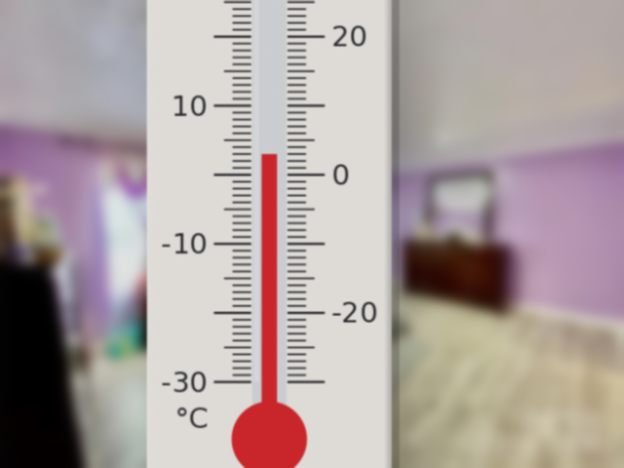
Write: 3 °C
